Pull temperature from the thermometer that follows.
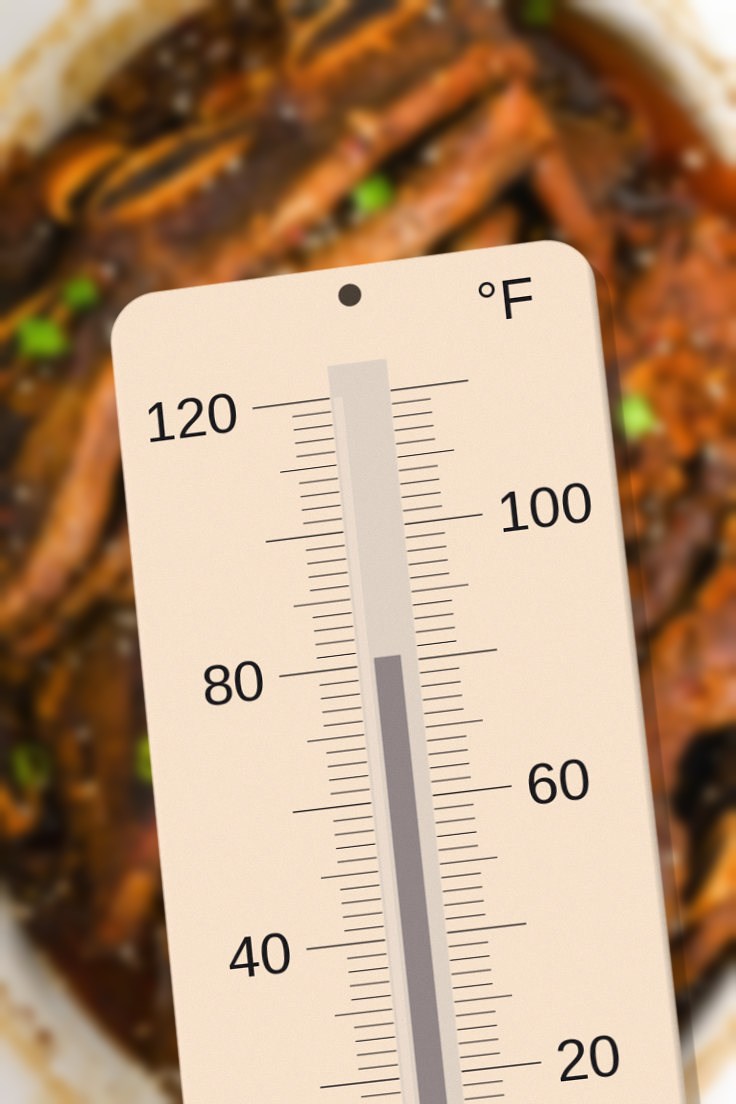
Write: 81 °F
